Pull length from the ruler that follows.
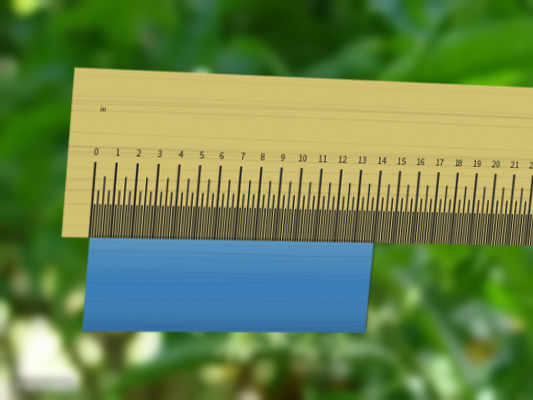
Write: 14 in
